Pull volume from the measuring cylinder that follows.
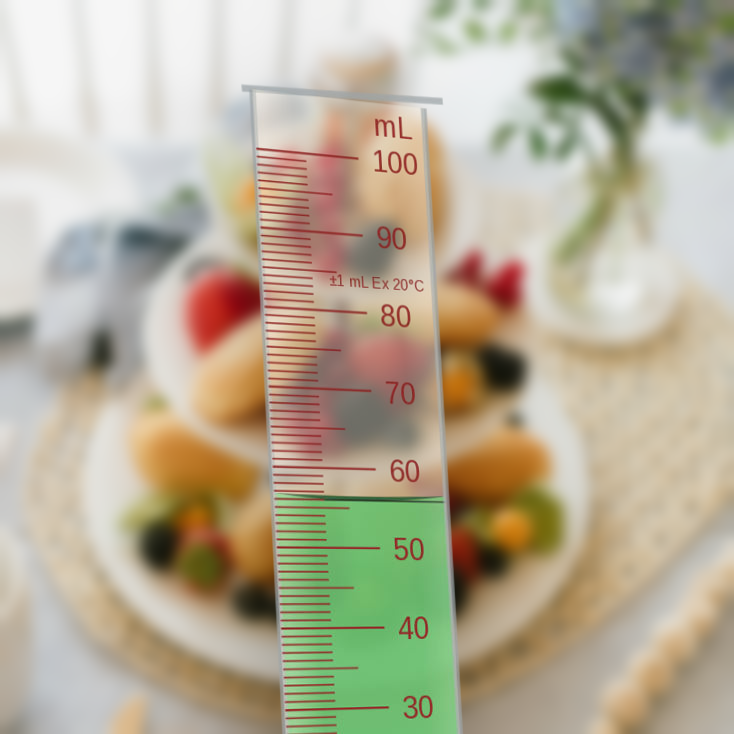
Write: 56 mL
